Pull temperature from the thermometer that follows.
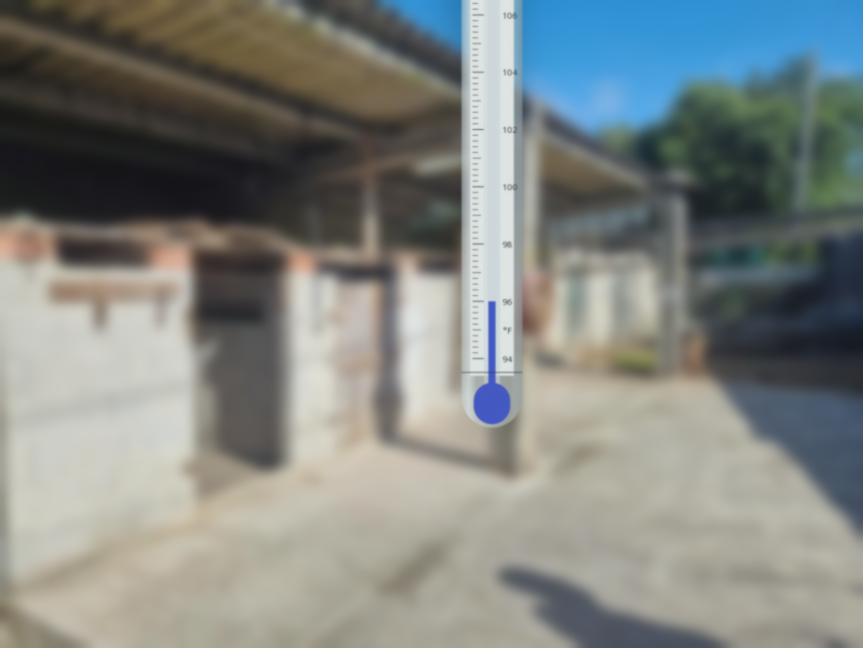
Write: 96 °F
